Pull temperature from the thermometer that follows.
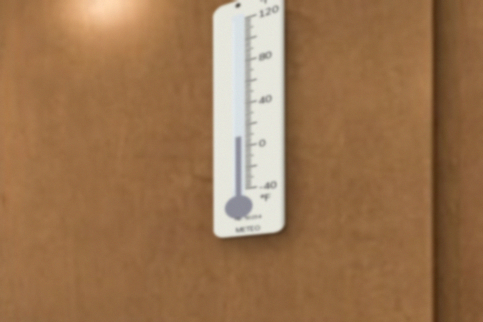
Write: 10 °F
